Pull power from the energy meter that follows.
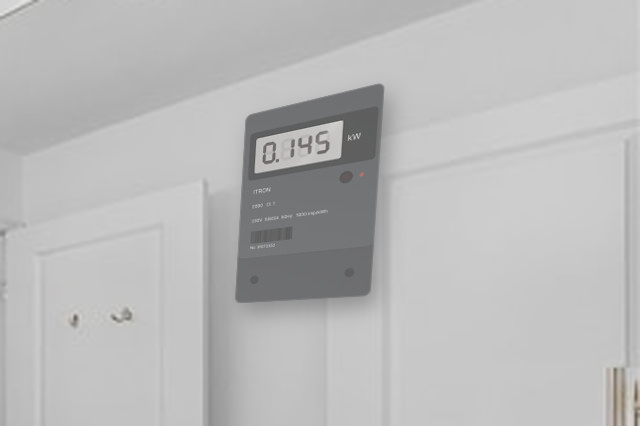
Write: 0.145 kW
